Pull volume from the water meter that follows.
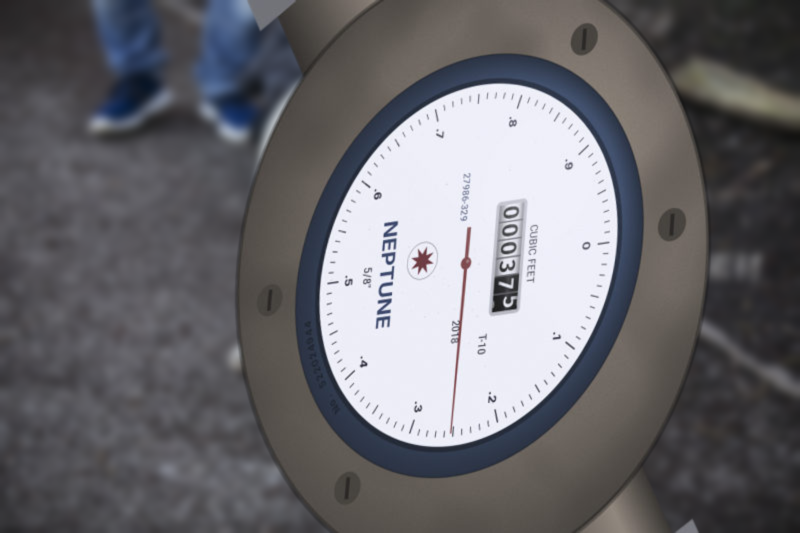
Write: 375.25 ft³
